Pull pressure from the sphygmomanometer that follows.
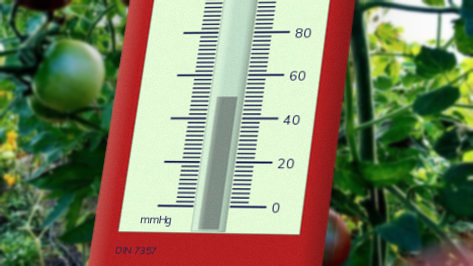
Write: 50 mmHg
